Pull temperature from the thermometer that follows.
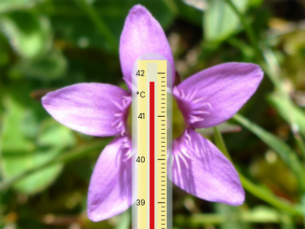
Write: 41.8 °C
